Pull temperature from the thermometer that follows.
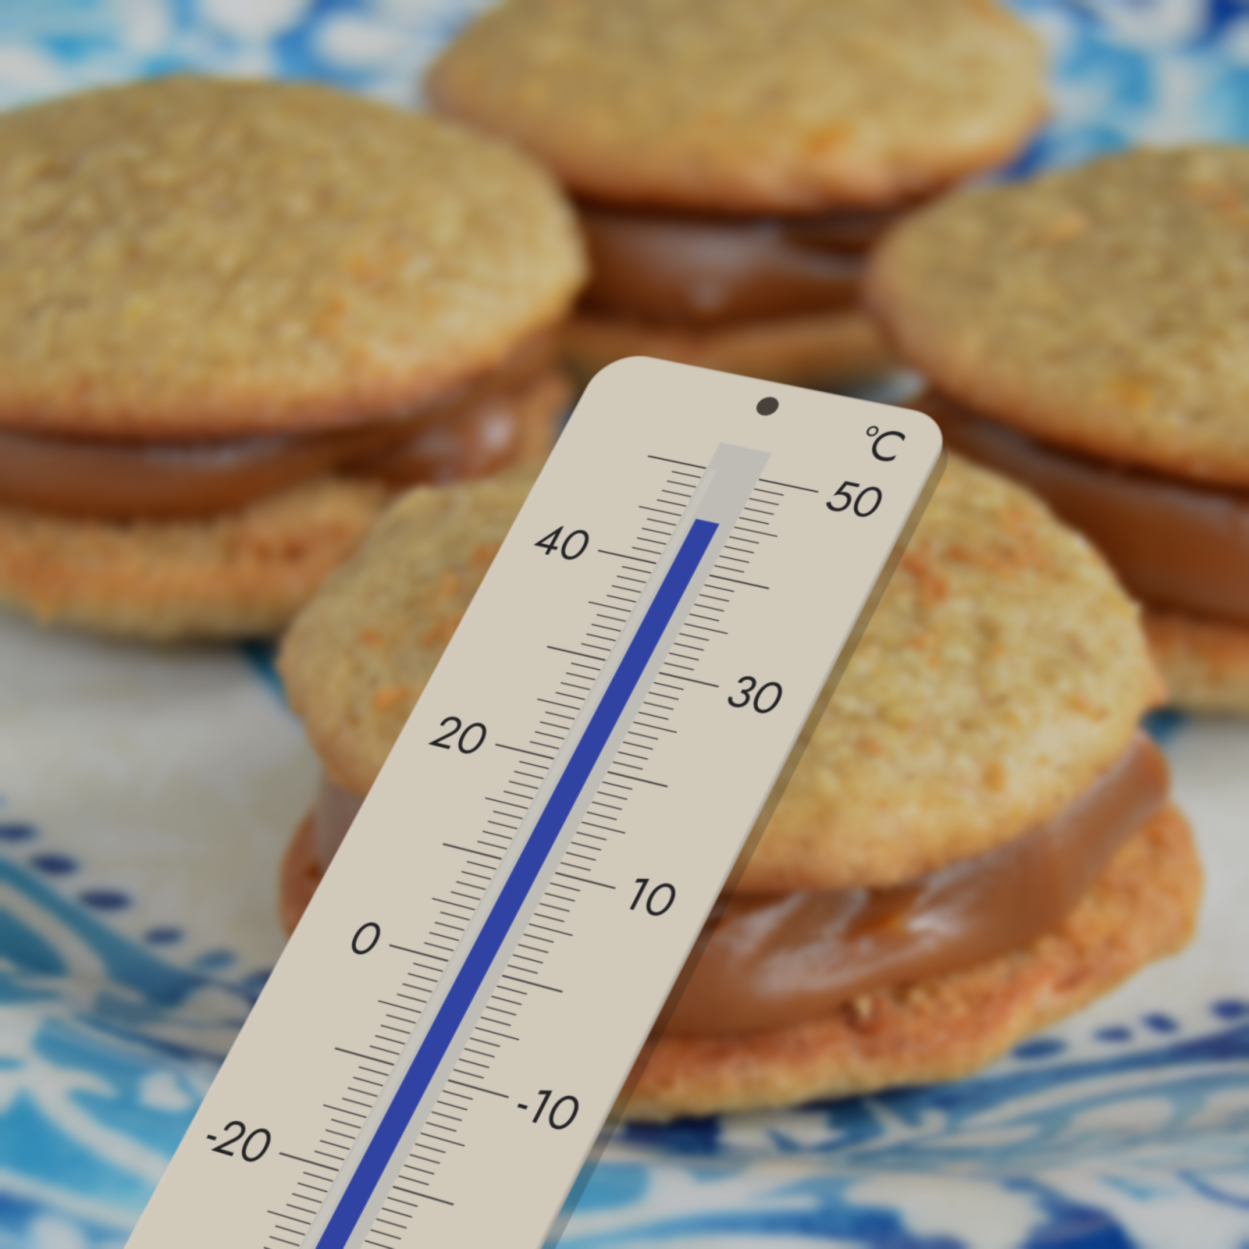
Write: 45 °C
